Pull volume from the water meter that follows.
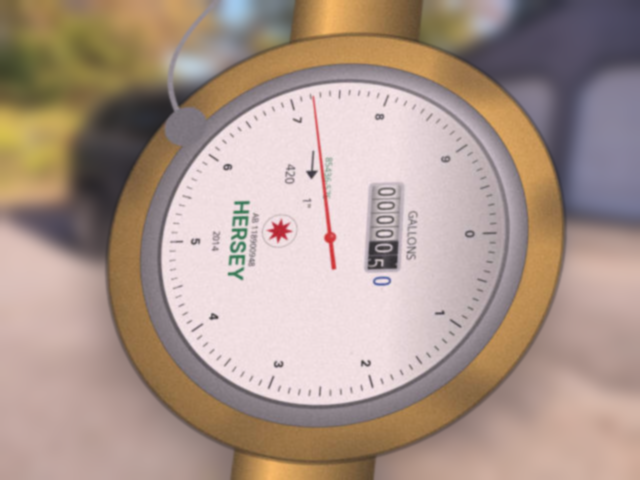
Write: 47.2 gal
